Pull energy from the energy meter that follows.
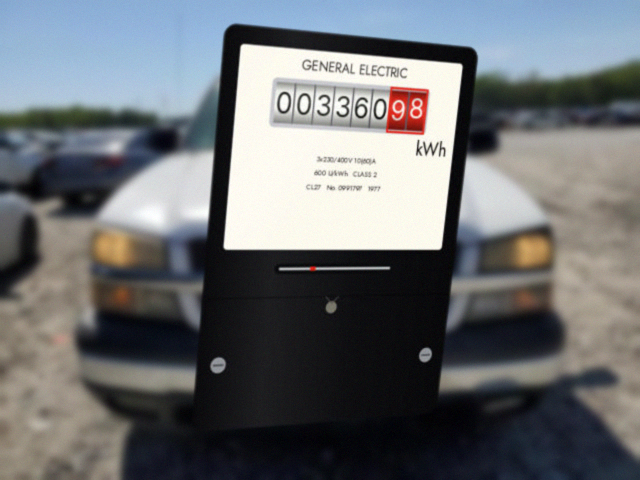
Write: 3360.98 kWh
